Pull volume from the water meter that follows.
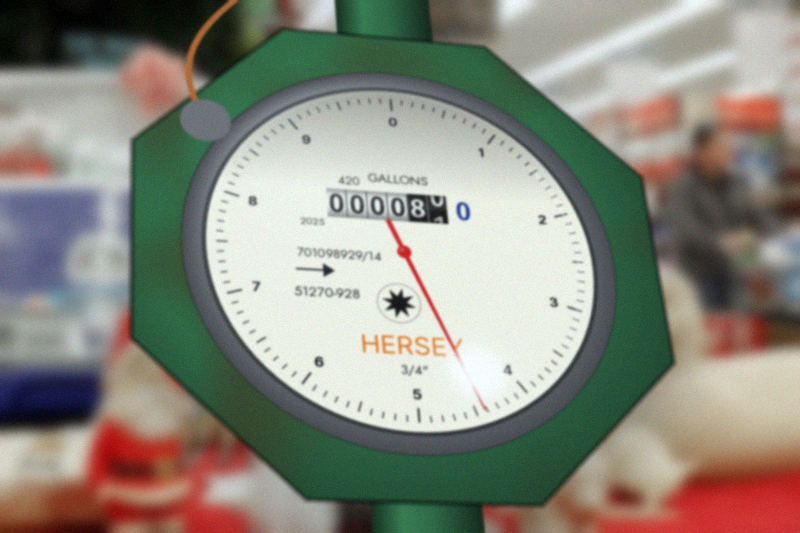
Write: 804.4 gal
